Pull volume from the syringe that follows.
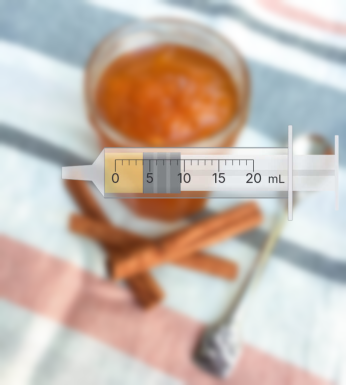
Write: 4 mL
